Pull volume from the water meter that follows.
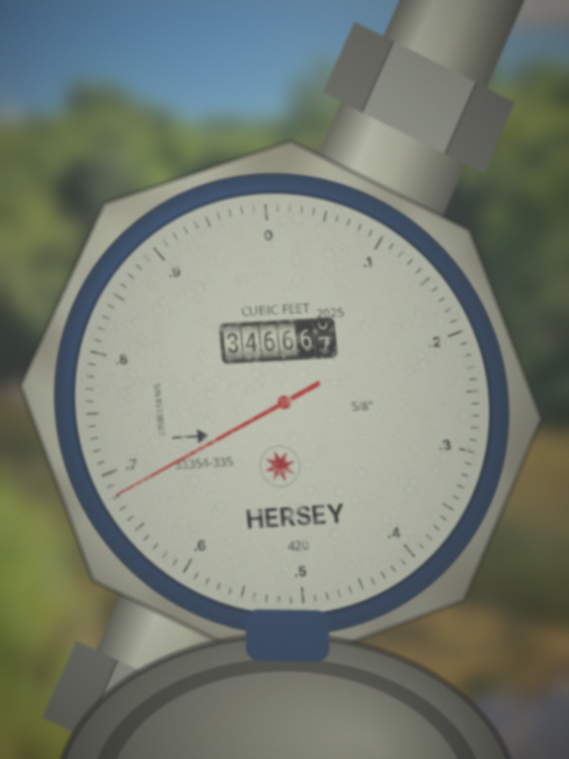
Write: 346666.68 ft³
